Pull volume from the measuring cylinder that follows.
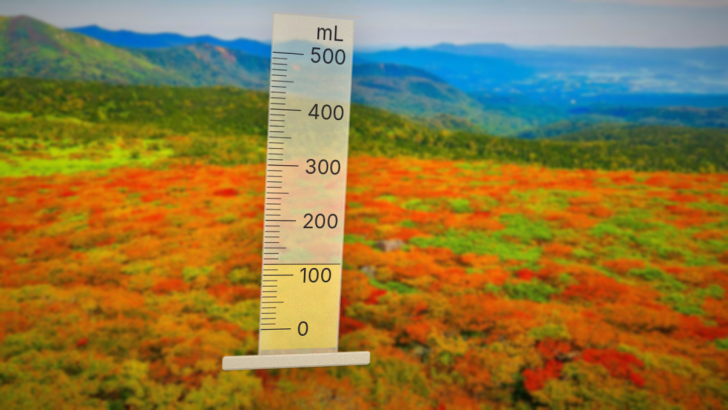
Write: 120 mL
